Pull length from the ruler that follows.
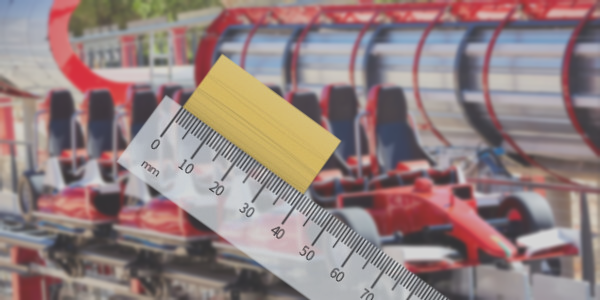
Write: 40 mm
